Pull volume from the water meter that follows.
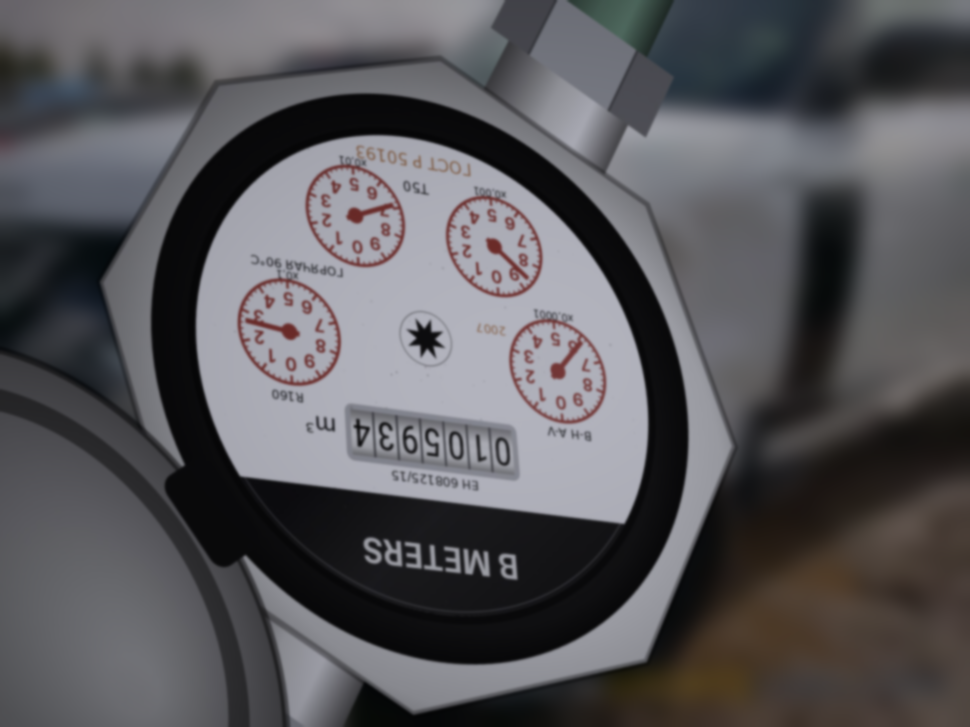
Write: 105934.2686 m³
